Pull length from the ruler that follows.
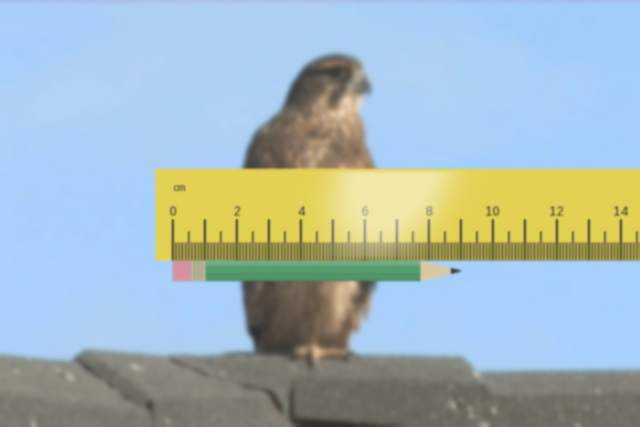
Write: 9 cm
